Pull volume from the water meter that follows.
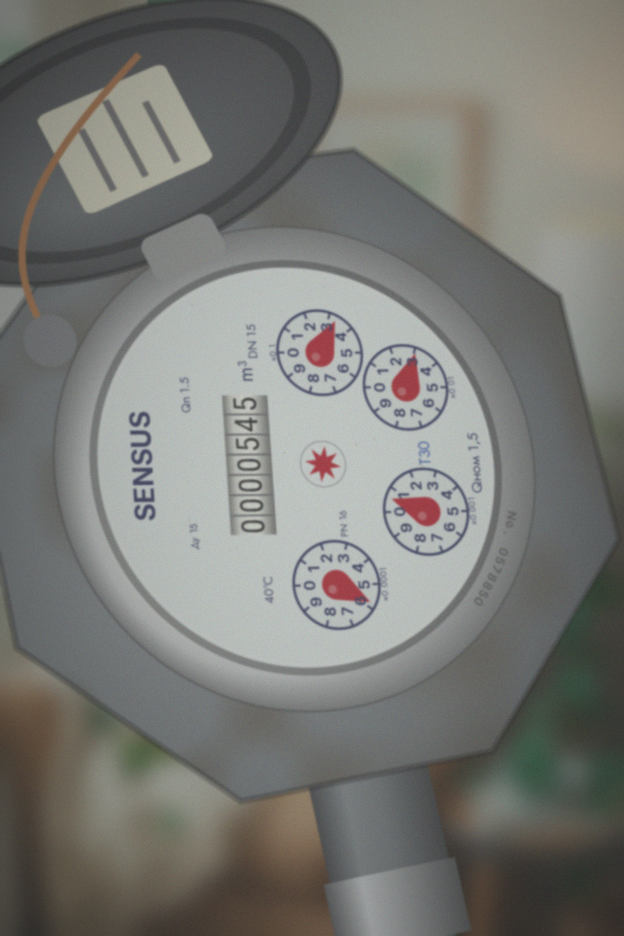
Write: 545.3305 m³
